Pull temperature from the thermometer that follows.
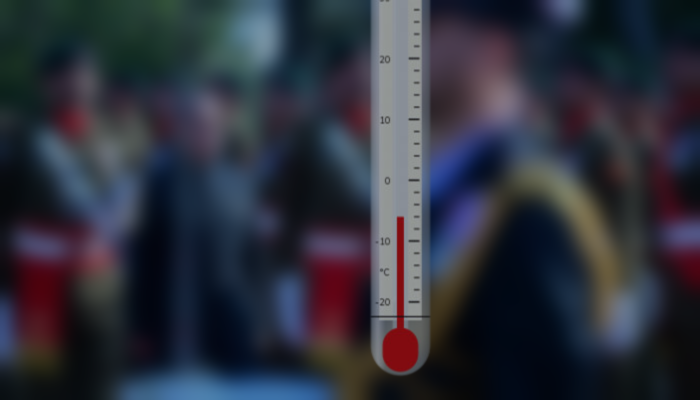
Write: -6 °C
